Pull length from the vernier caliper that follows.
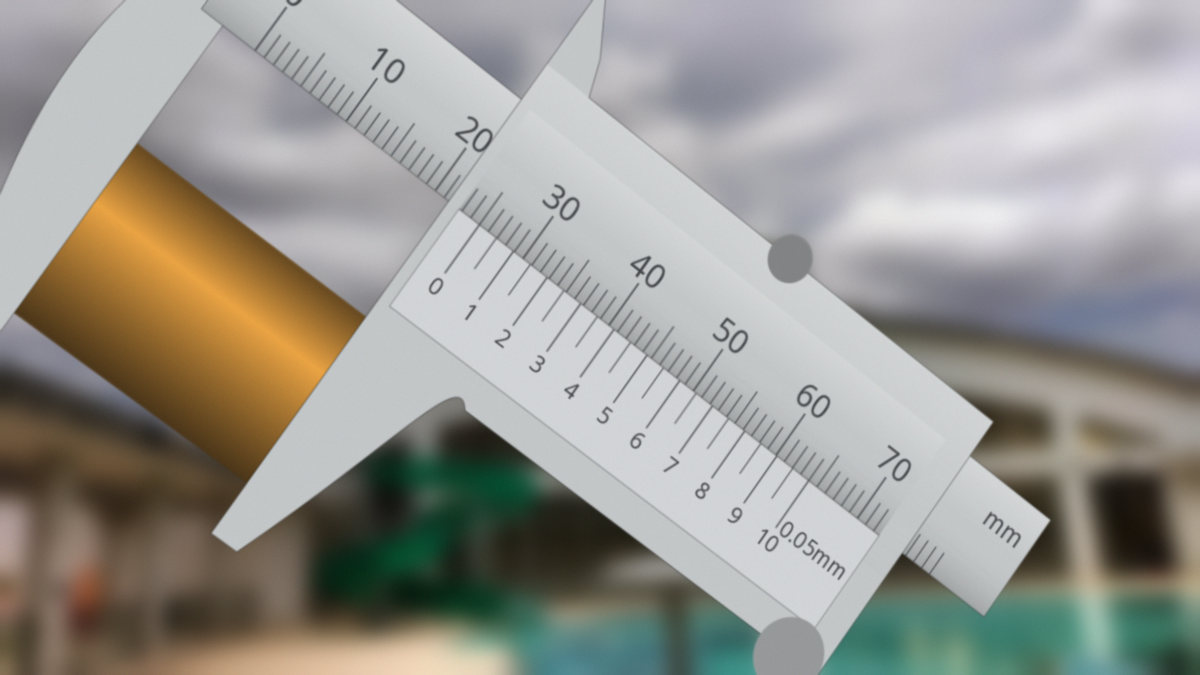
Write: 25.0 mm
